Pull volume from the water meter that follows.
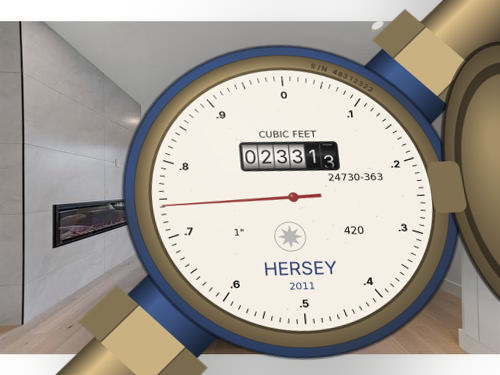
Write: 23312.74 ft³
